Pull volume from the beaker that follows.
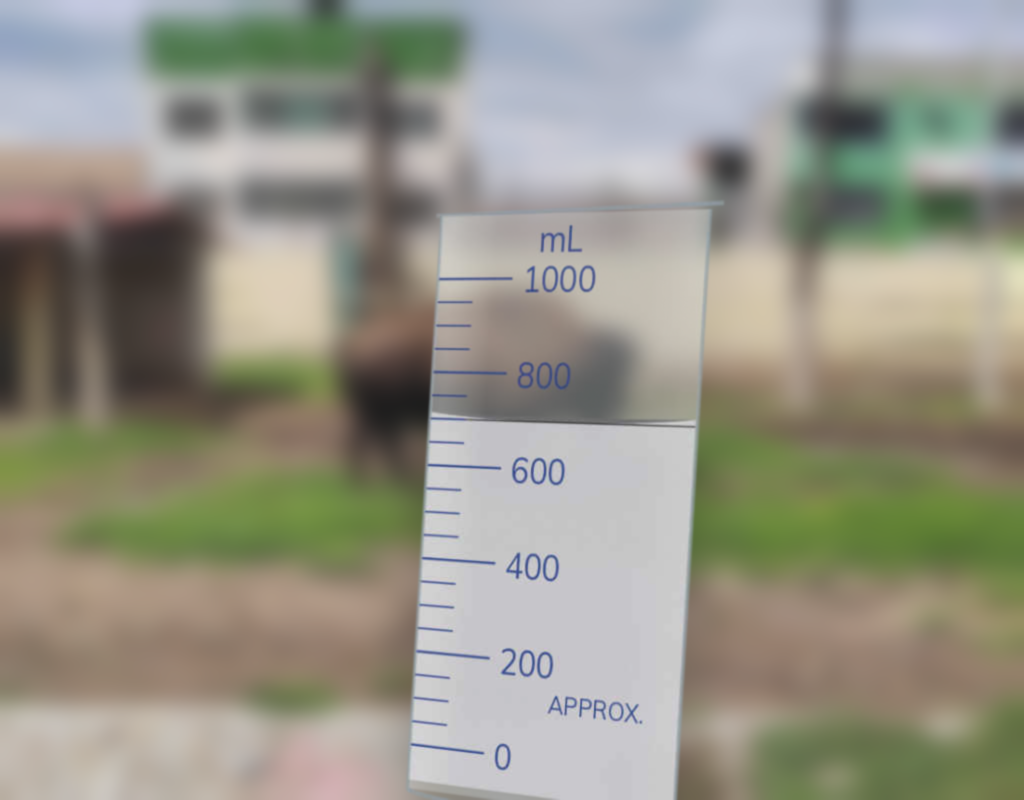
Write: 700 mL
